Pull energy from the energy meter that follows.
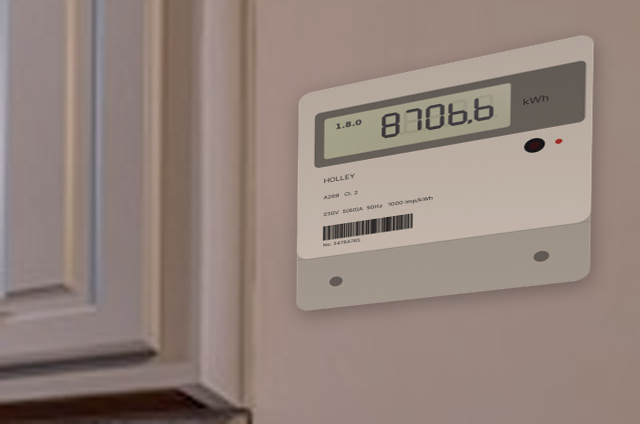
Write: 8706.6 kWh
